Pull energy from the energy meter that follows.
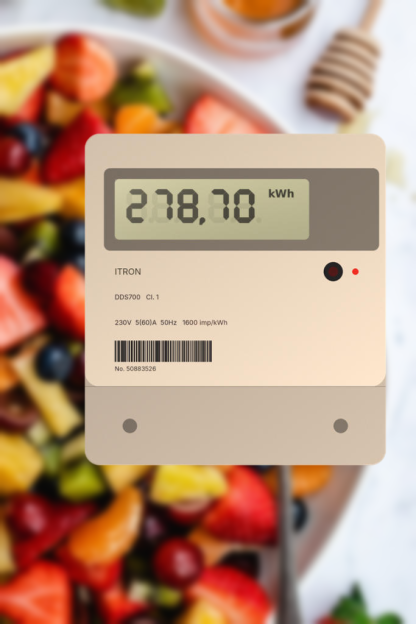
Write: 278.70 kWh
